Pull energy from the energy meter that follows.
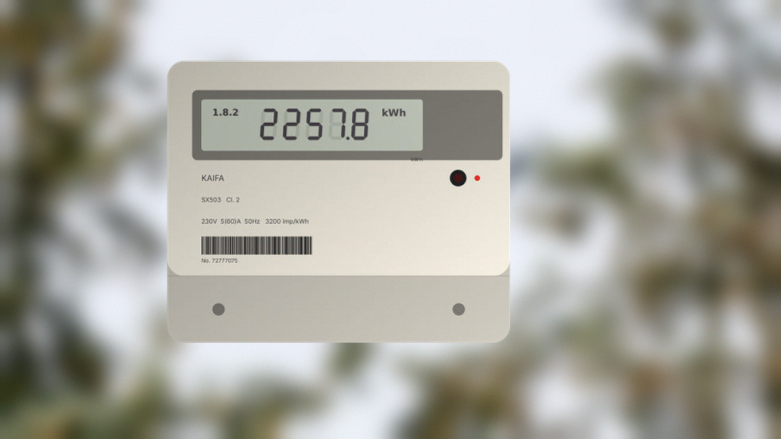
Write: 2257.8 kWh
